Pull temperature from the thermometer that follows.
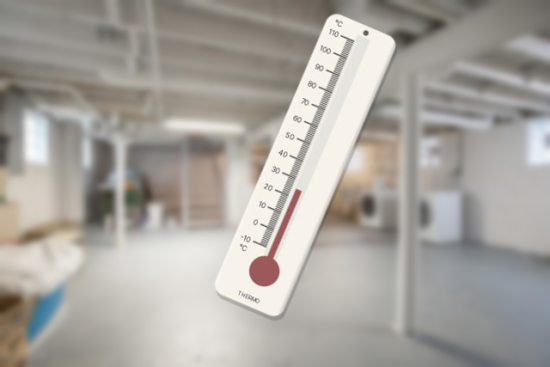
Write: 25 °C
